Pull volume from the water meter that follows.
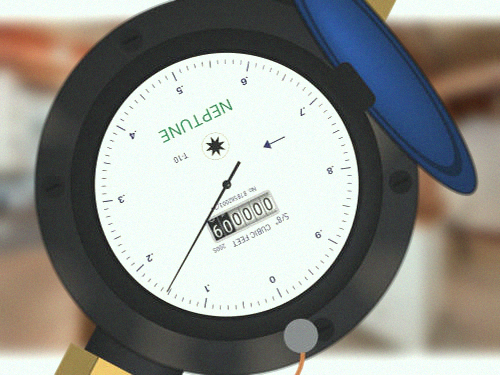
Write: 9.15 ft³
